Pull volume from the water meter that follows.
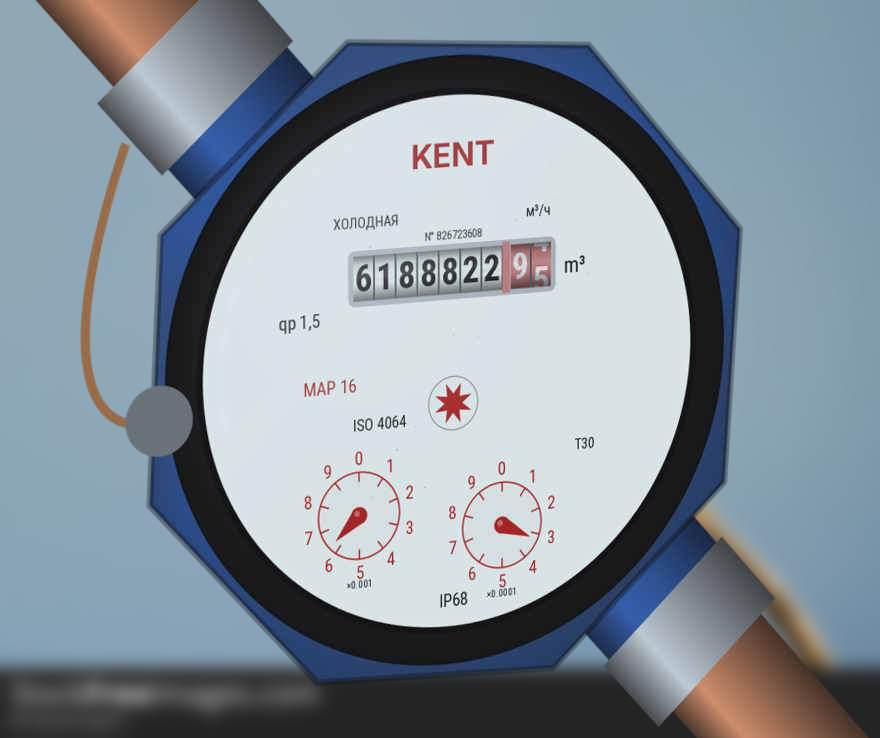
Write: 6188822.9463 m³
